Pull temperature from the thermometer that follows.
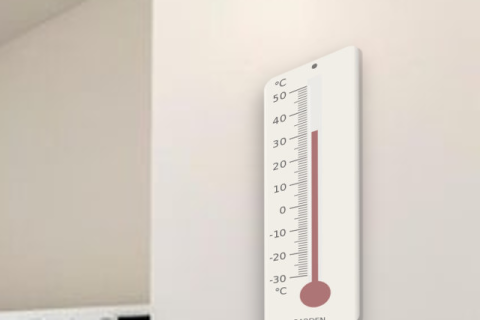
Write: 30 °C
